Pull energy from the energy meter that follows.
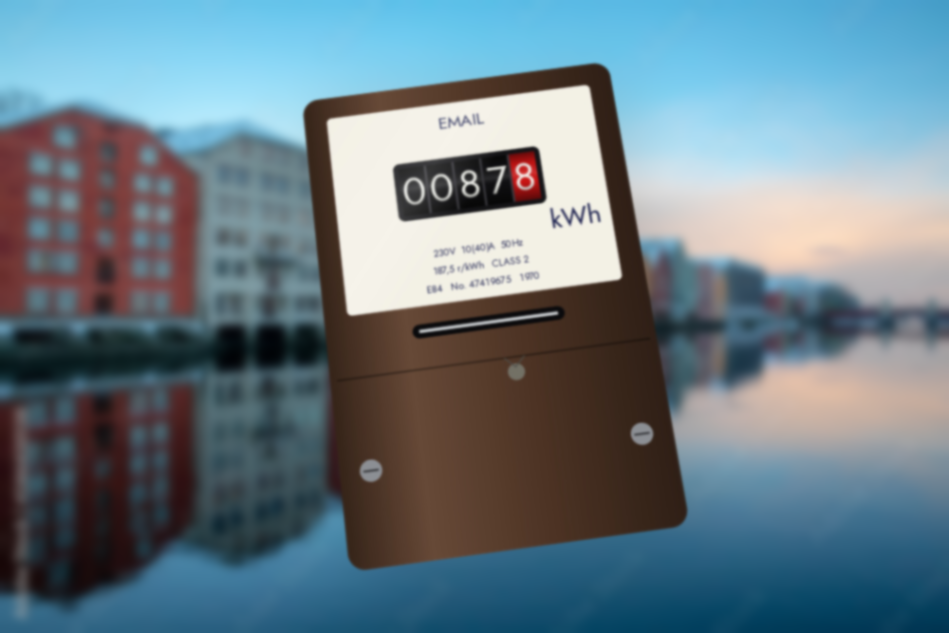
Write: 87.8 kWh
